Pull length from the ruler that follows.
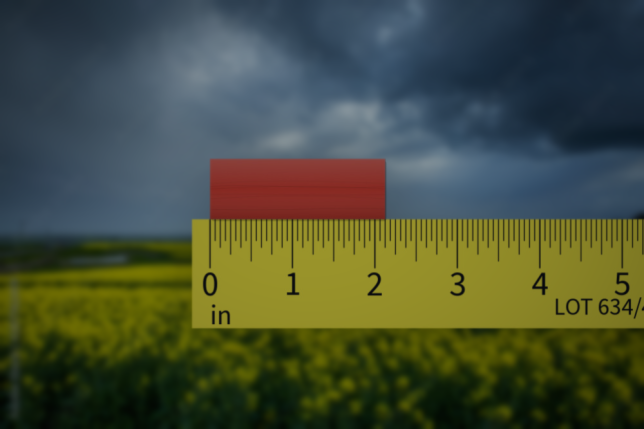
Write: 2.125 in
